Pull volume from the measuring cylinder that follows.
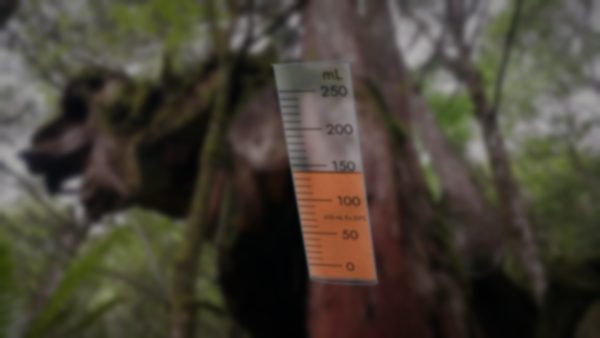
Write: 140 mL
